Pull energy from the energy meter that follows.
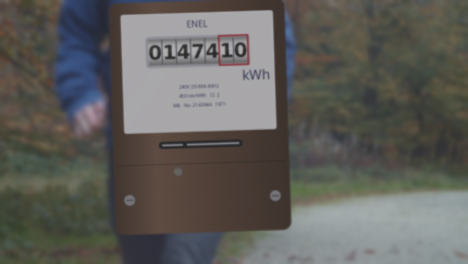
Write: 1474.10 kWh
